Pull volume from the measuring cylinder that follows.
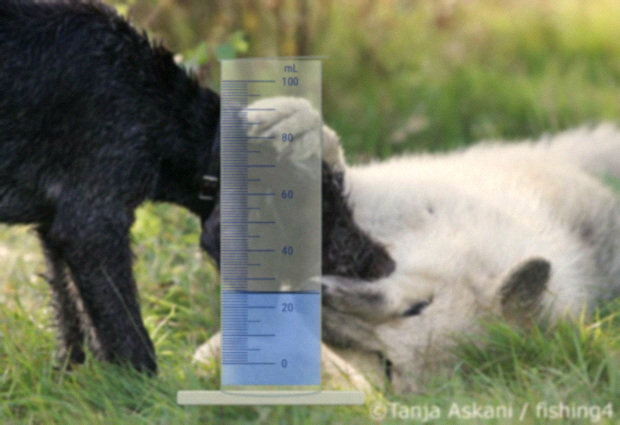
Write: 25 mL
